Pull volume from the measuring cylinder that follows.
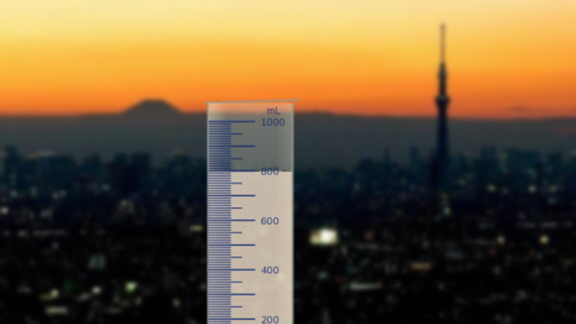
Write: 800 mL
